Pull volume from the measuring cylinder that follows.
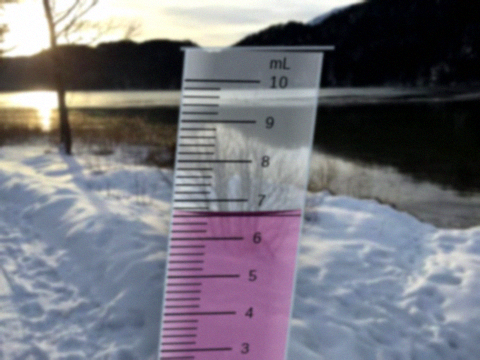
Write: 6.6 mL
